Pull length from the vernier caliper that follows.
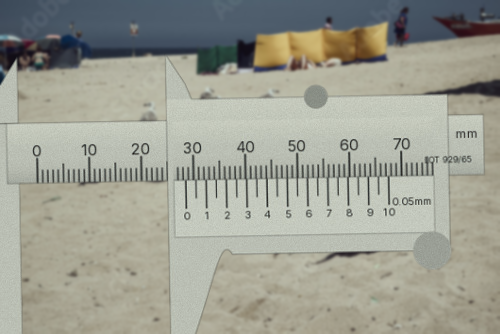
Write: 28.5 mm
